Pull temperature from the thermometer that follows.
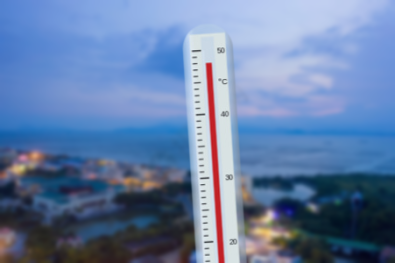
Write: 48 °C
